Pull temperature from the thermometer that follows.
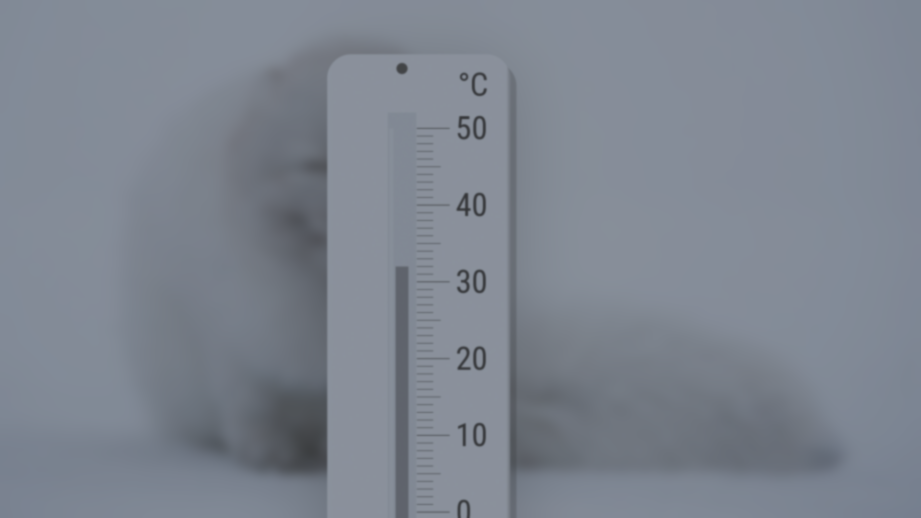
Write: 32 °C
